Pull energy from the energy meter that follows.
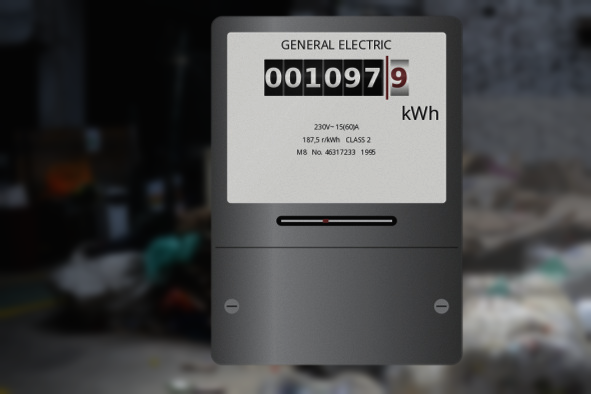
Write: 1097.9 kWh
